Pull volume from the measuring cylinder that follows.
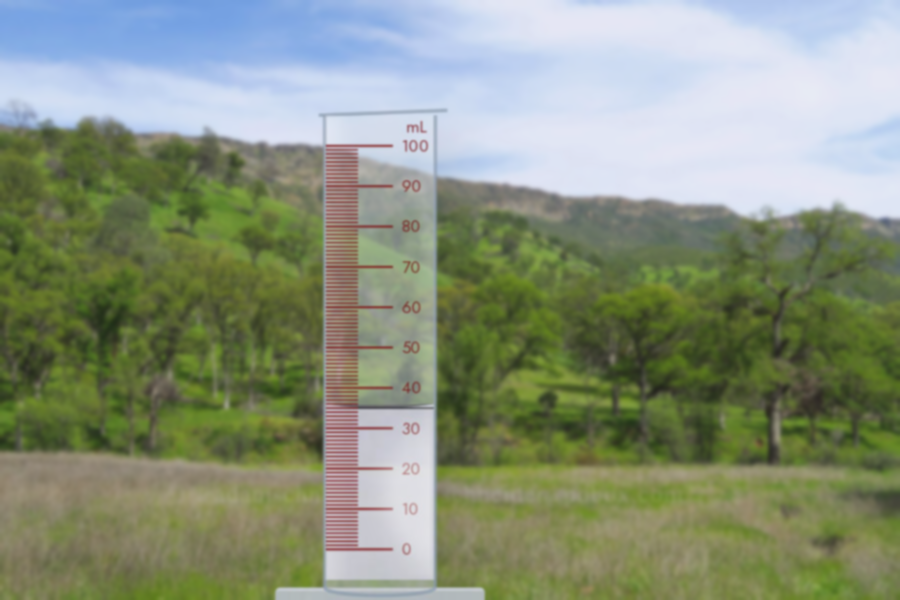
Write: 35 mL
